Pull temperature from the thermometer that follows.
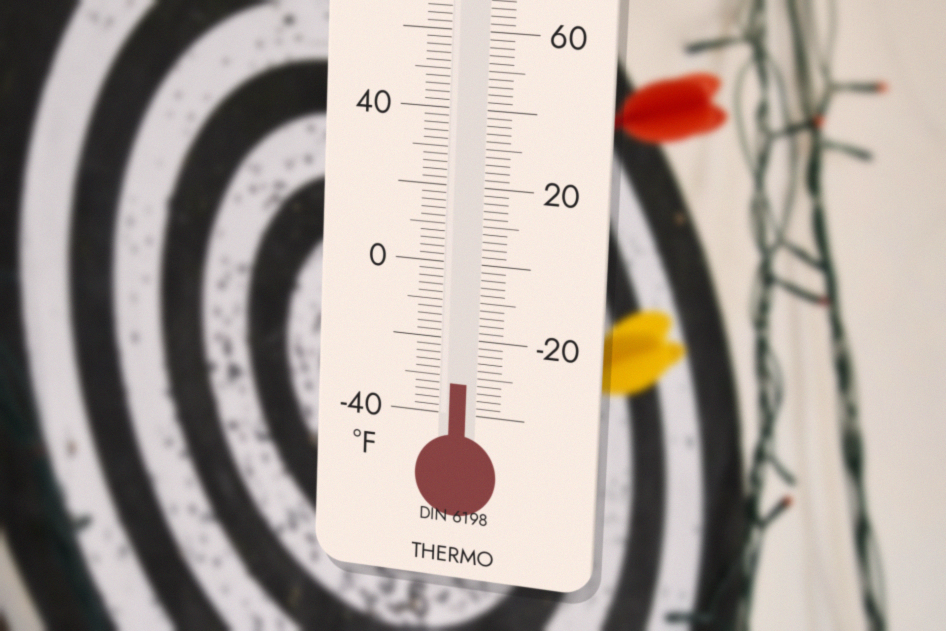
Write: -32 °F
